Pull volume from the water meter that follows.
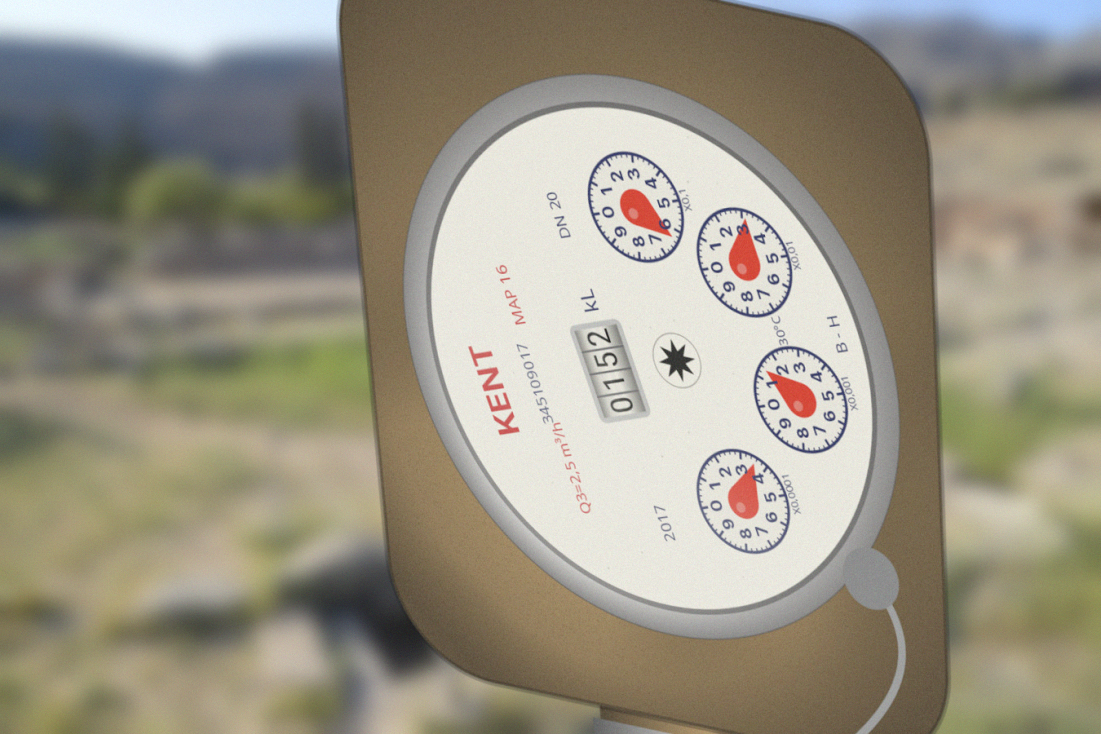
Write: 152.6313 kL
